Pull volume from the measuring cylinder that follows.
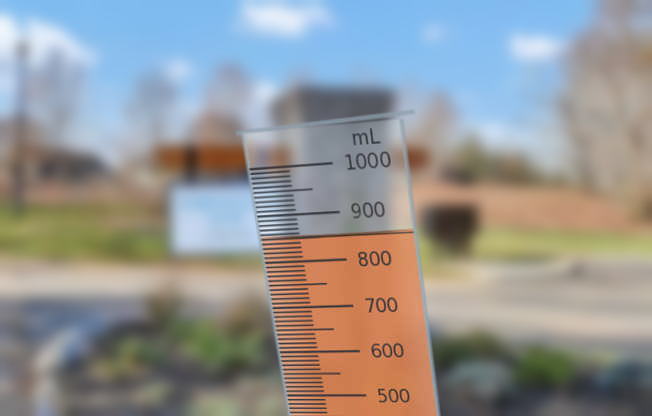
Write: 850 mL
